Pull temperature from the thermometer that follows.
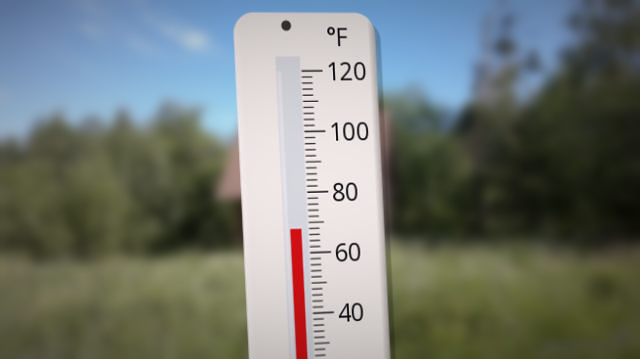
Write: 68 °F
